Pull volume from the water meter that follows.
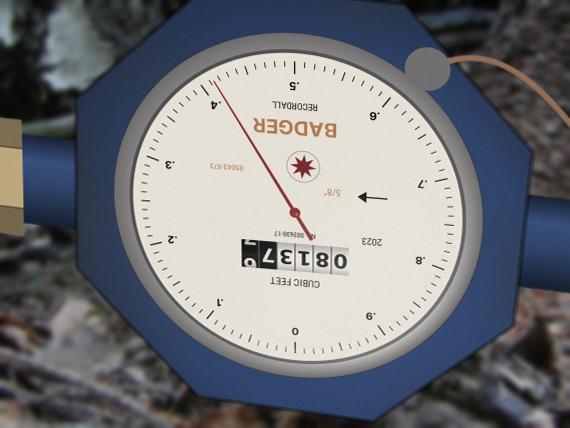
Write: 81376.41 ft³
